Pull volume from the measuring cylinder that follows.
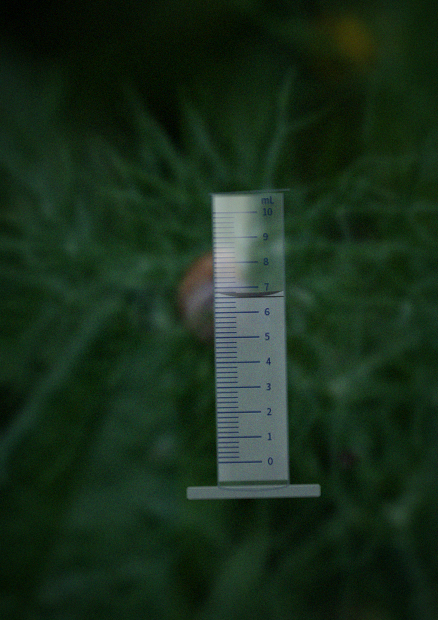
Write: 6.6 mL
